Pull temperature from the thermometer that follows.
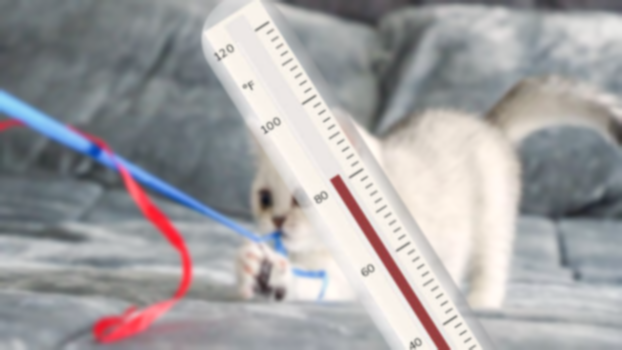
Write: 82 °F
